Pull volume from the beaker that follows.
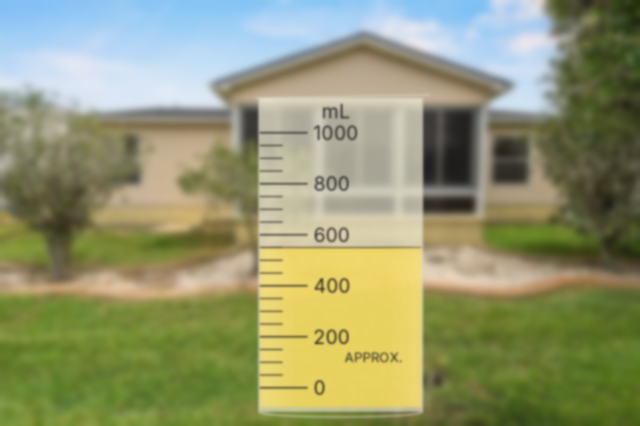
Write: 550 mL
